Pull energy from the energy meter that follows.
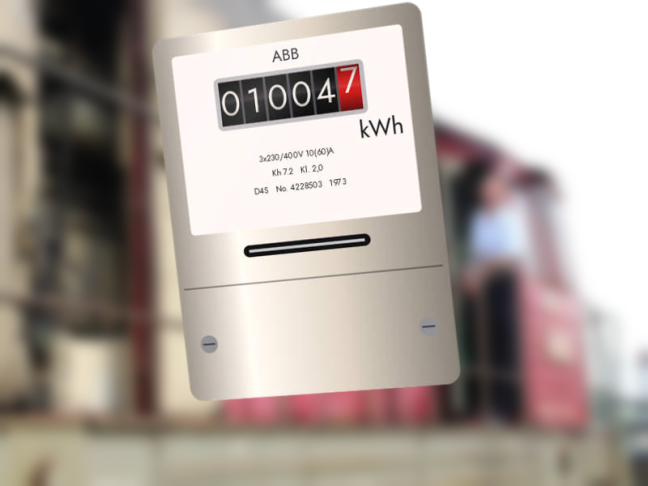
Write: 1004.7 kWh
